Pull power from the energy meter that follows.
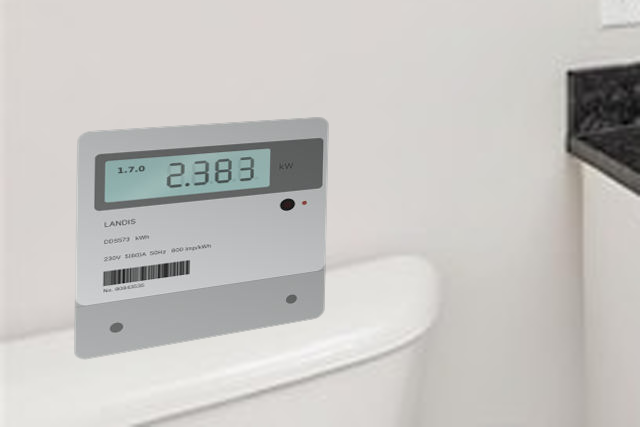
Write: 2.383 kW
